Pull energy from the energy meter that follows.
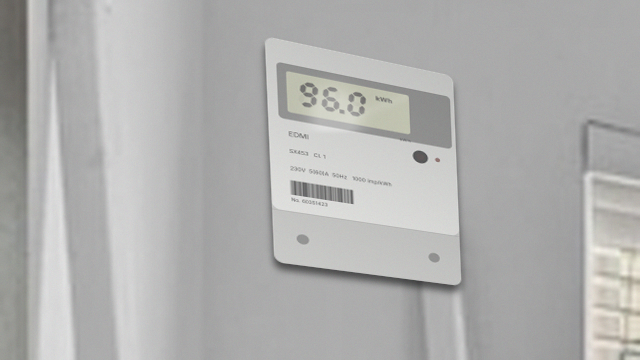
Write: 96.0 kWh
